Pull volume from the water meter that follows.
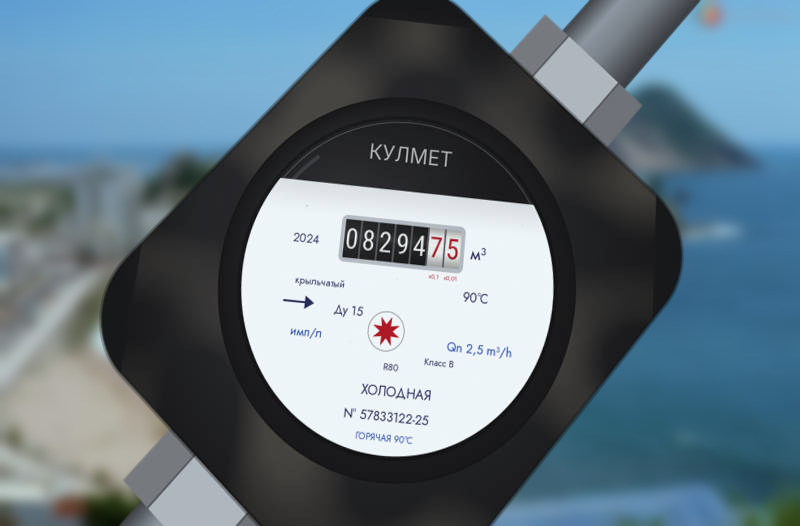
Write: 8294.75 m³
